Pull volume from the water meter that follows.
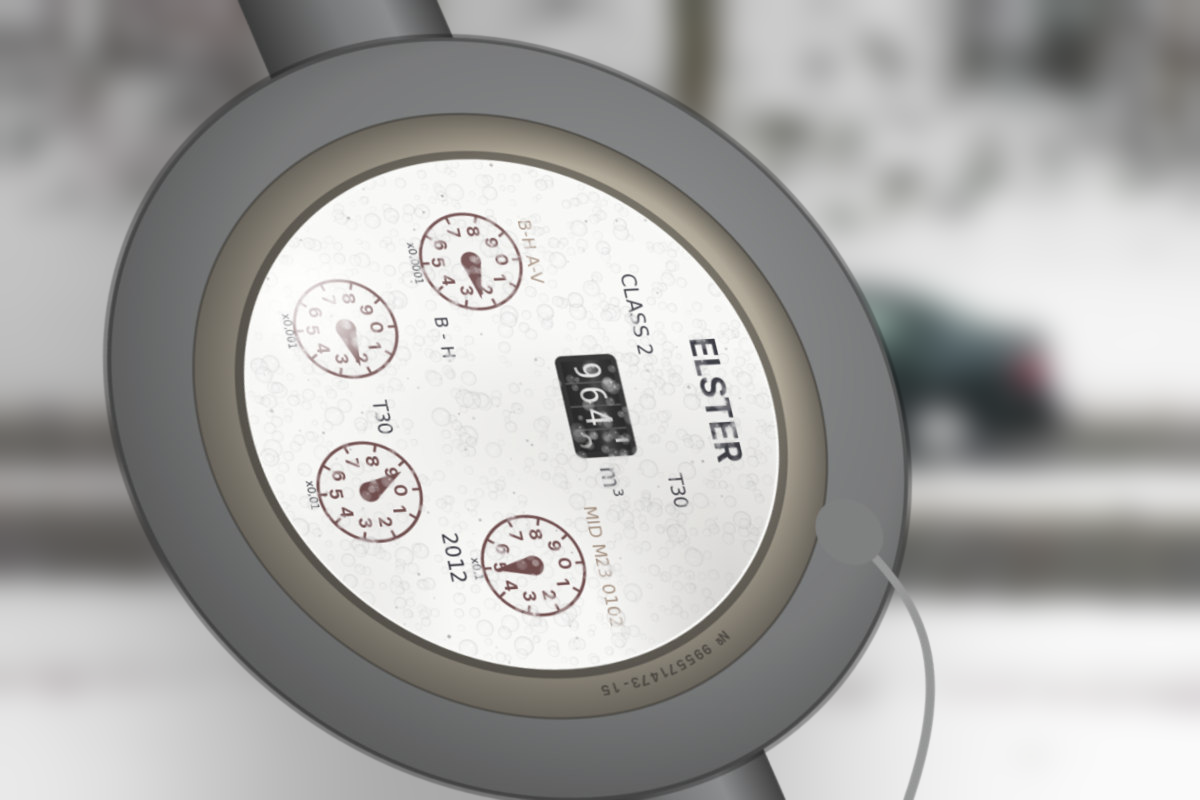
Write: 9641.4922 m³
